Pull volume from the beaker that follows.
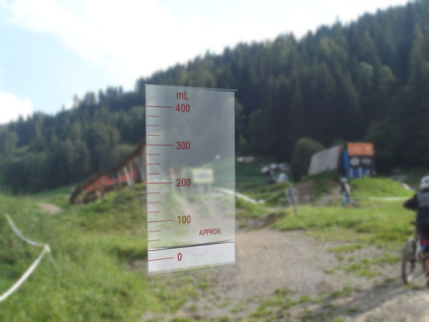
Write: 25 mL
